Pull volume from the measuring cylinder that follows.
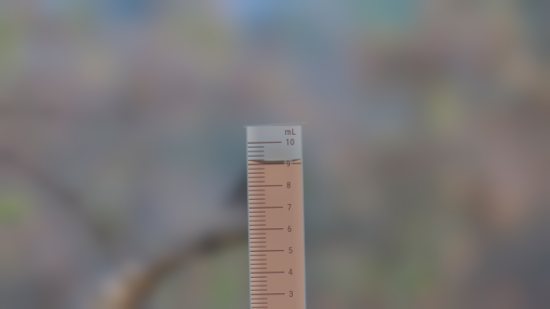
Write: 9 mL
